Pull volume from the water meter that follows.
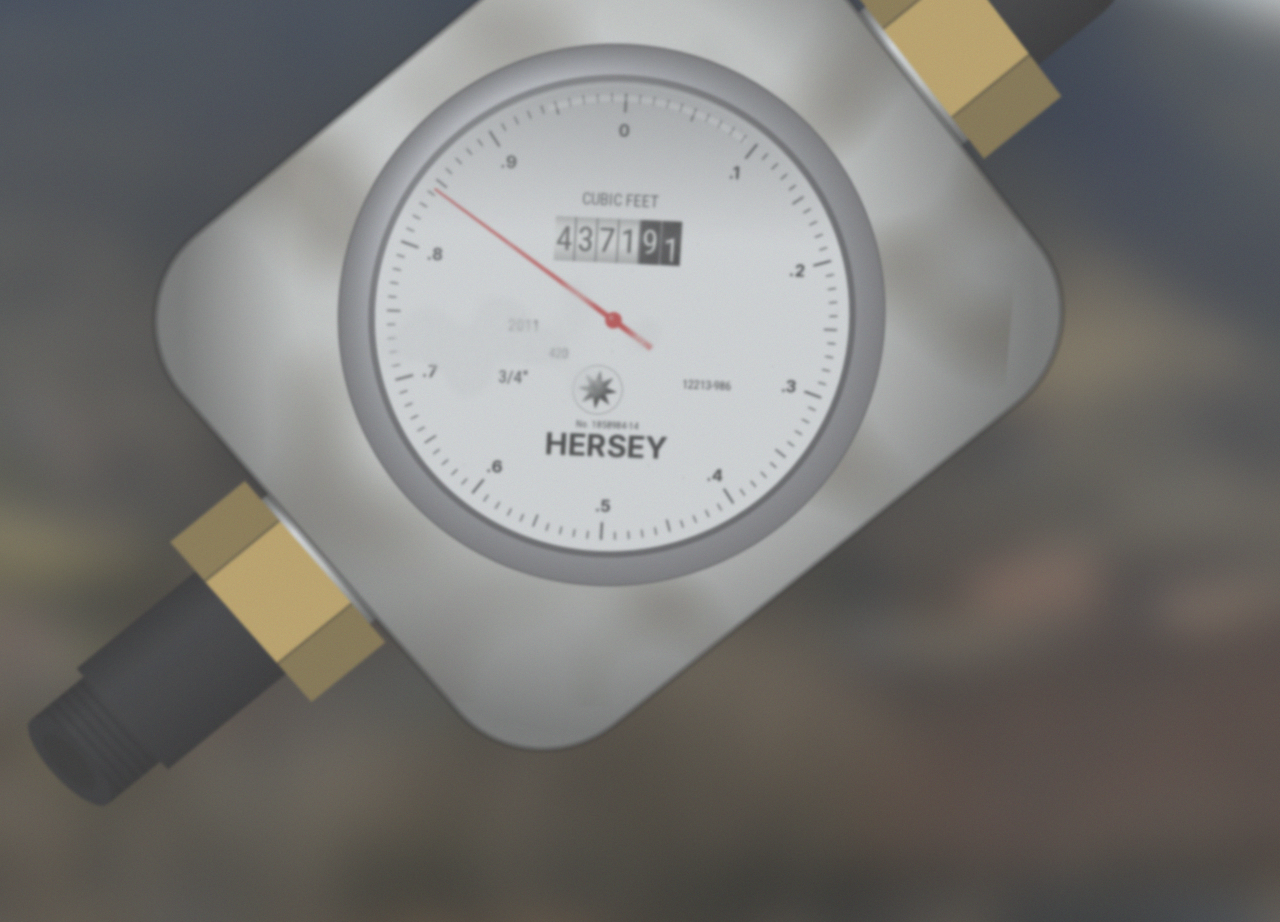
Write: 437190.84 ft³
